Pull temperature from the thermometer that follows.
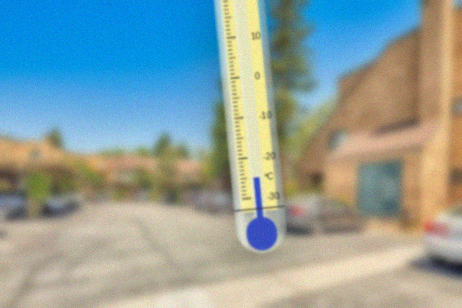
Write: -25 °C
